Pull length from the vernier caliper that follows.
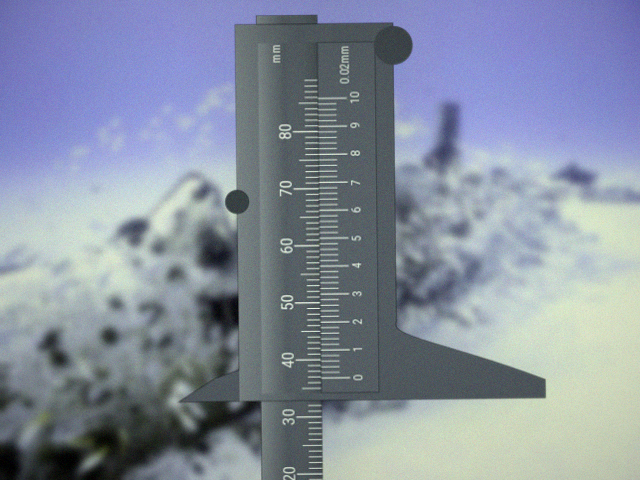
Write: 36.8 mm
